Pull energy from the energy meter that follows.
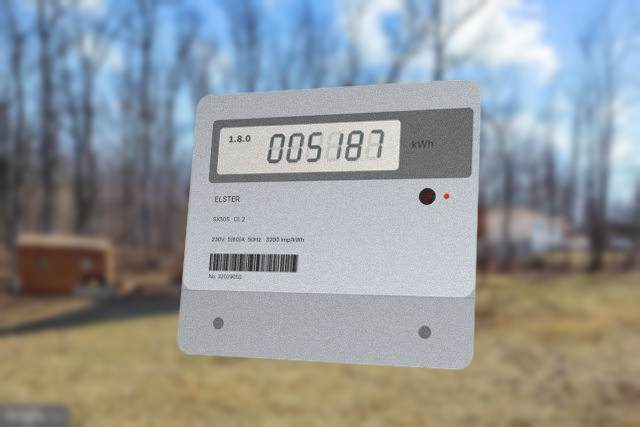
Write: 5187 kWh
